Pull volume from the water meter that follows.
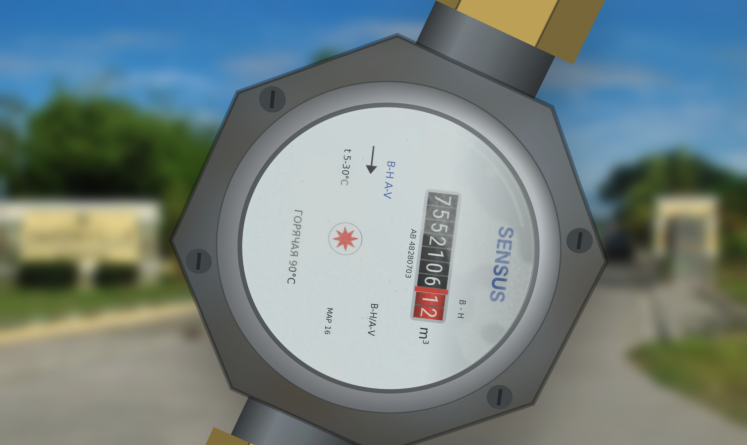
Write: 7552106.12 m³
